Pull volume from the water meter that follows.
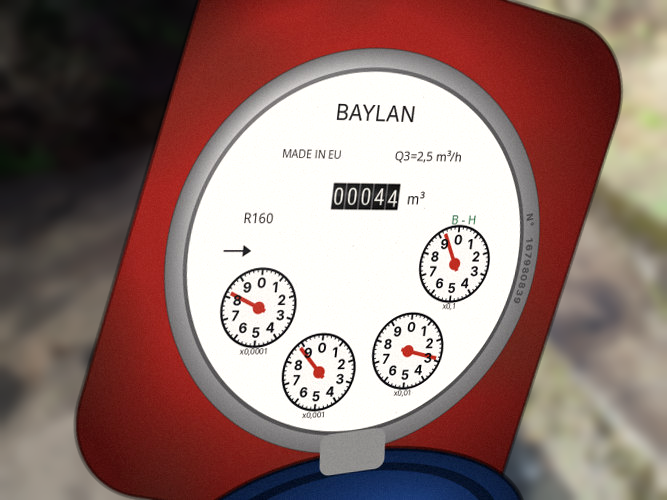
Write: 43.9288 m³
